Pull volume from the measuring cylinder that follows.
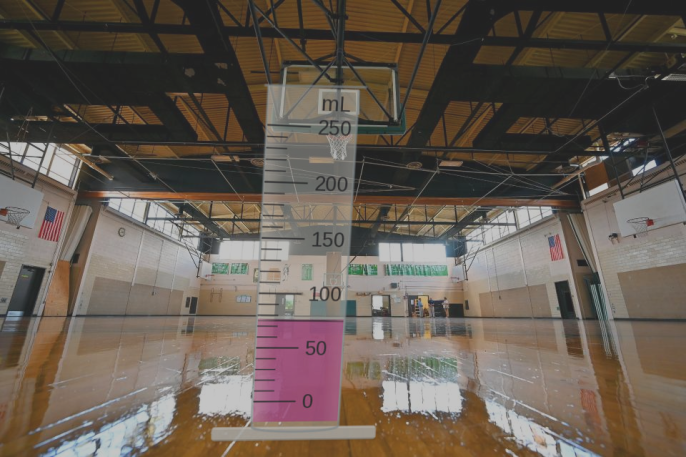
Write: 75 mL
